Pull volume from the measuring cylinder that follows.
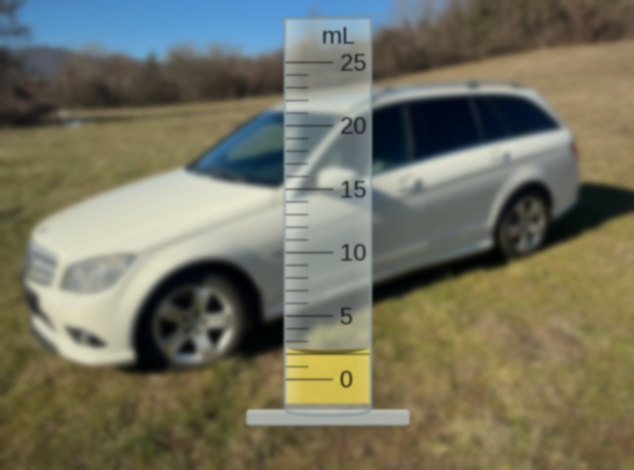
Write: 2 mL
